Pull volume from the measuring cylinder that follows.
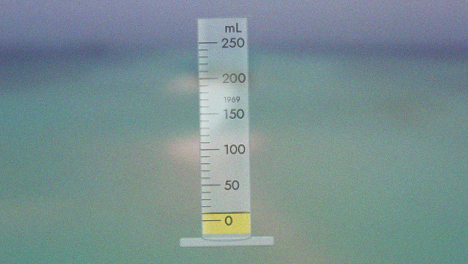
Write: 10 mL
